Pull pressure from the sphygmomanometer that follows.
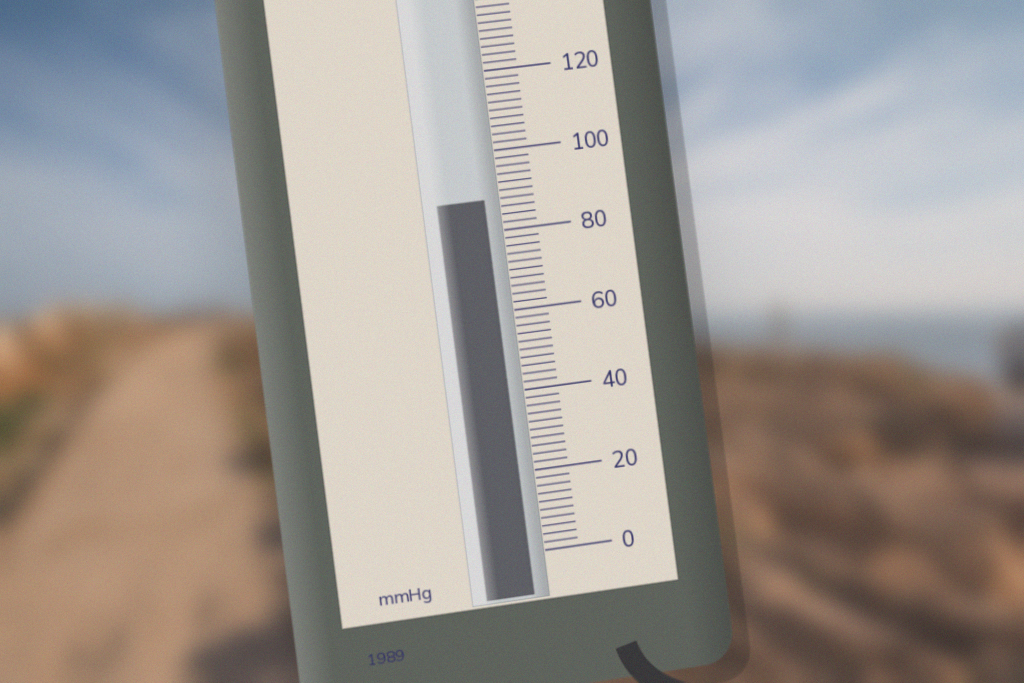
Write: 88 mmHg
